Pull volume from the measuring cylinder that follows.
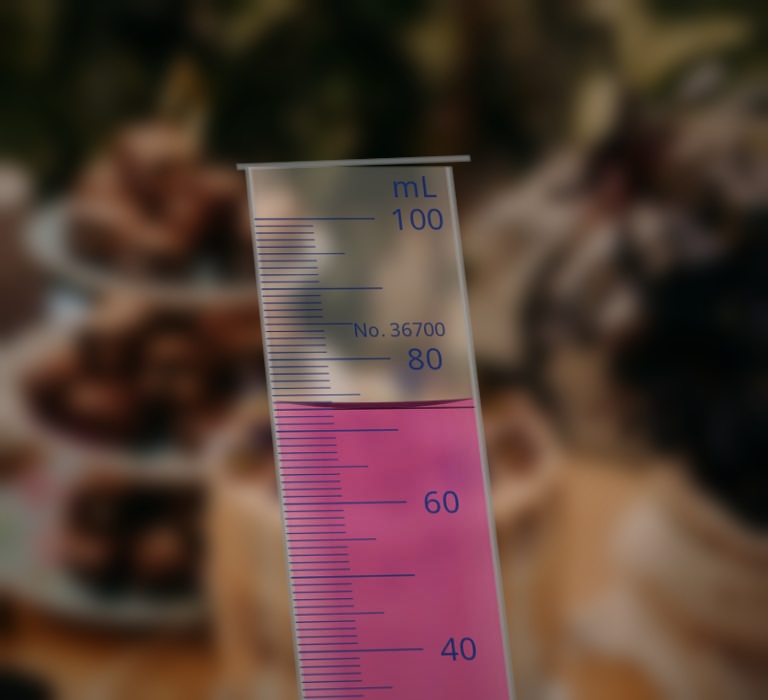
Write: 73 mL
